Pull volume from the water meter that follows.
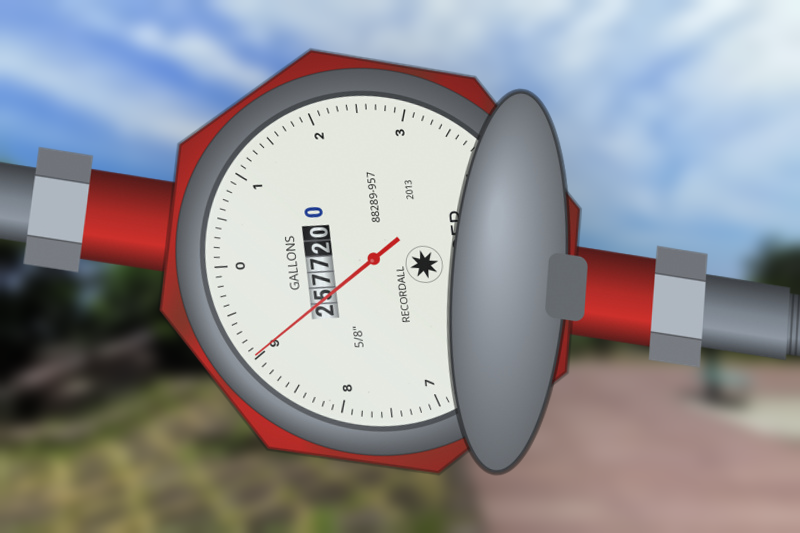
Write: 2577199.0 gal
